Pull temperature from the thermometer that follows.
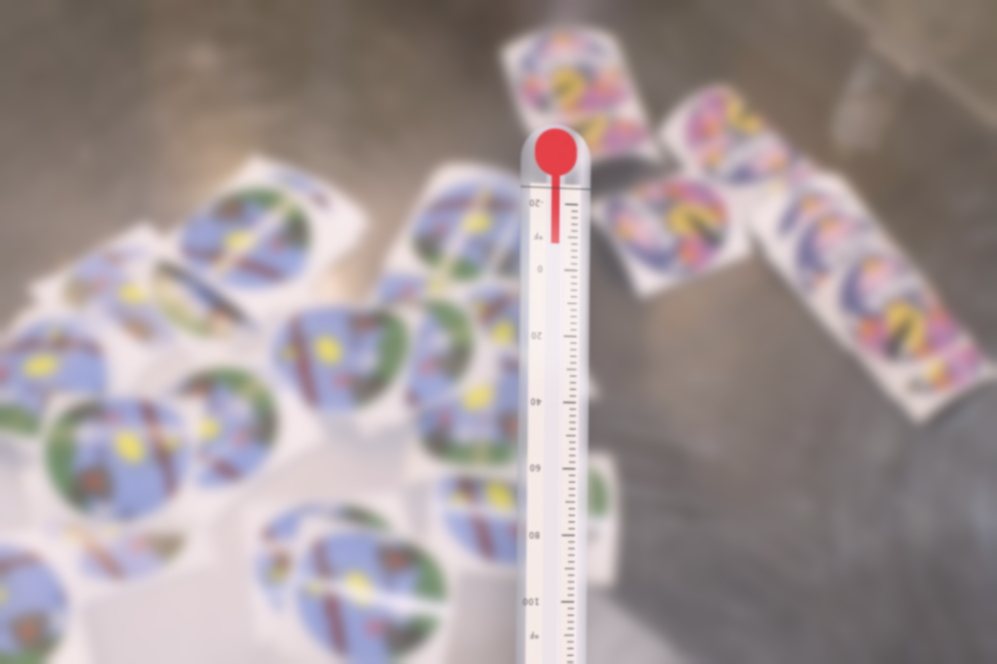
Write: -8 °F
